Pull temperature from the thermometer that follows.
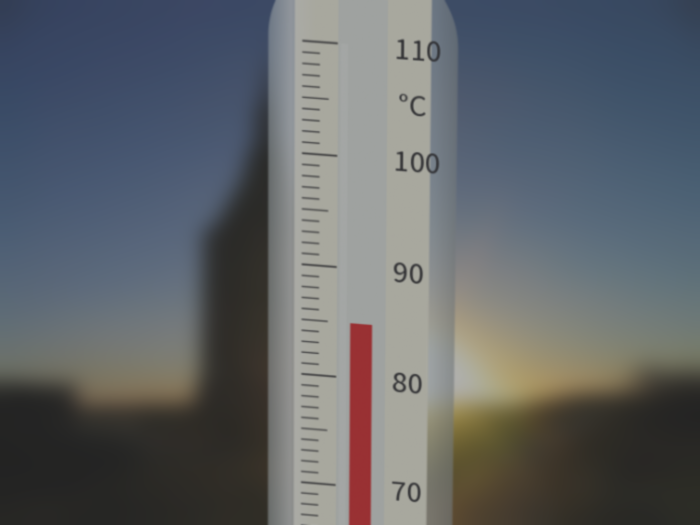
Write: 85 °C
